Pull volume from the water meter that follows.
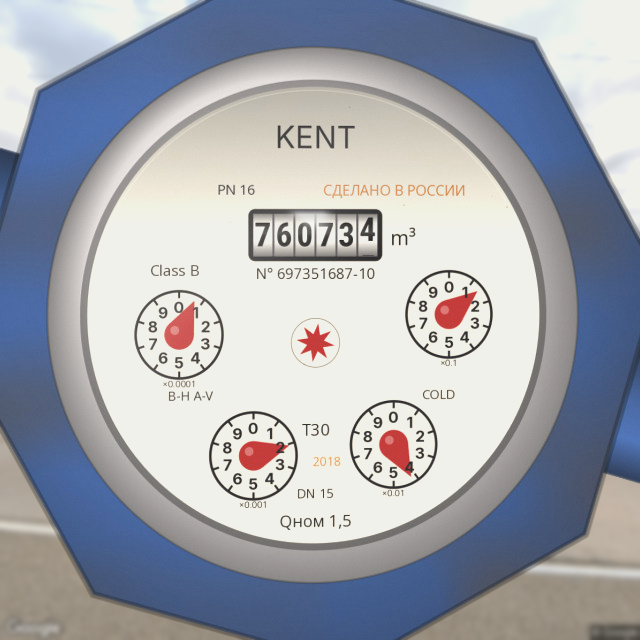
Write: 760734.1420 m³
